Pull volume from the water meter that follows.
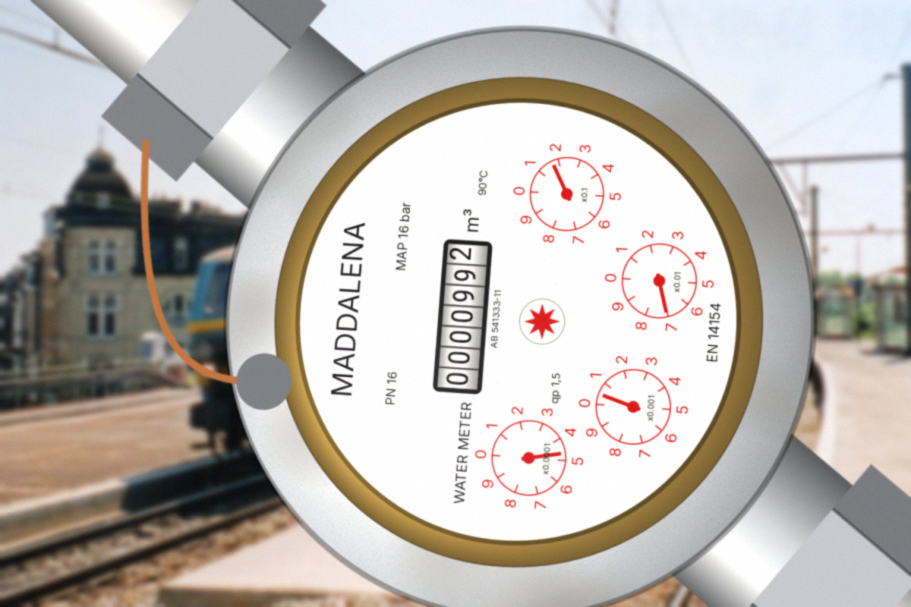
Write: 992.1704 m³
